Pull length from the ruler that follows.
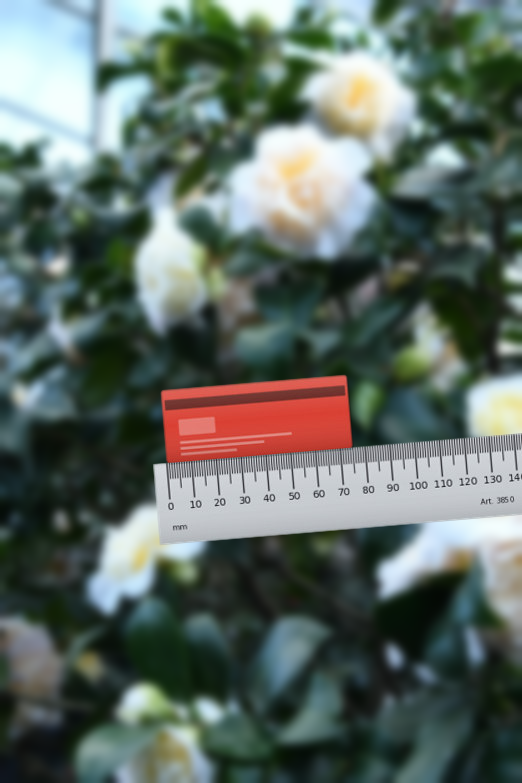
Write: 75 mm
